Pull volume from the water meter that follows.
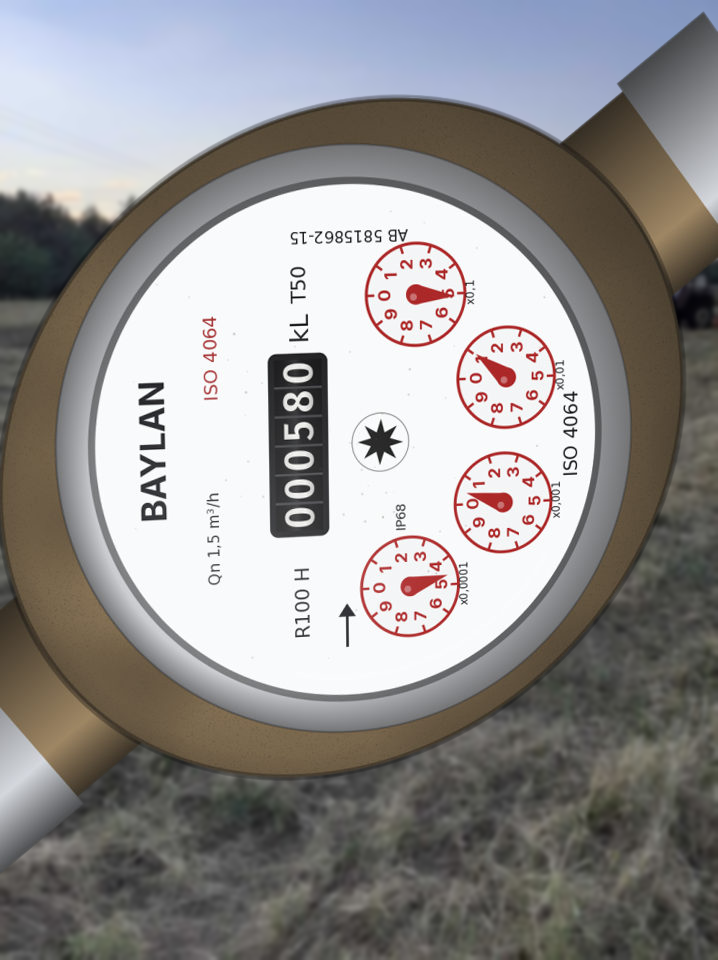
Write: 580.5104 kL
